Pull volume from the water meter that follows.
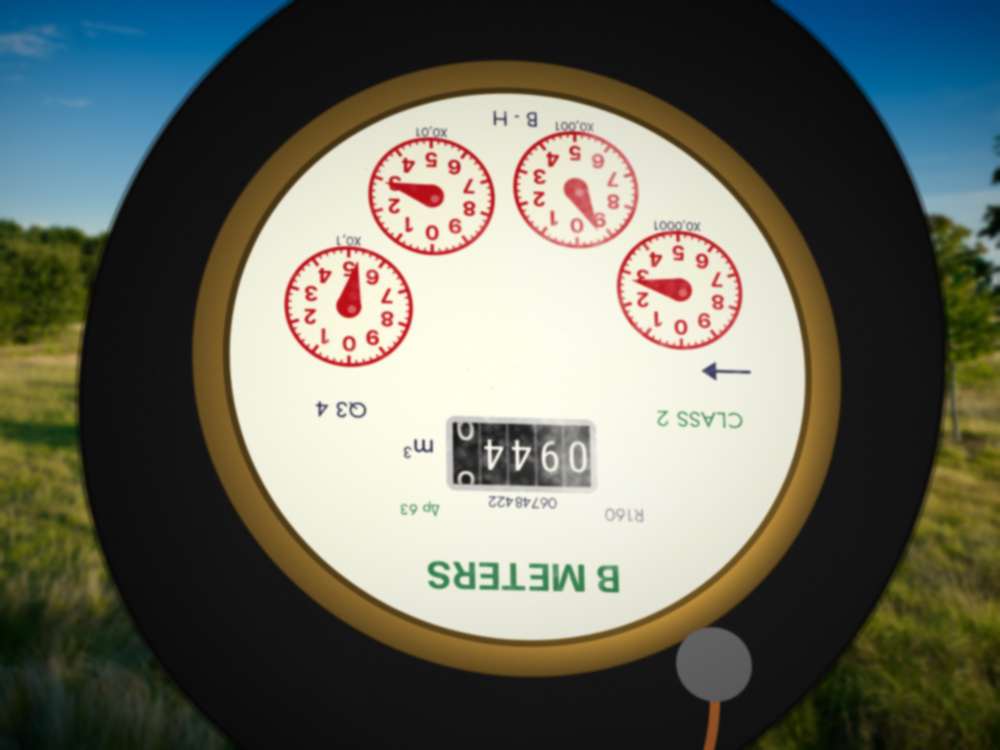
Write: 9448.5292 m³
